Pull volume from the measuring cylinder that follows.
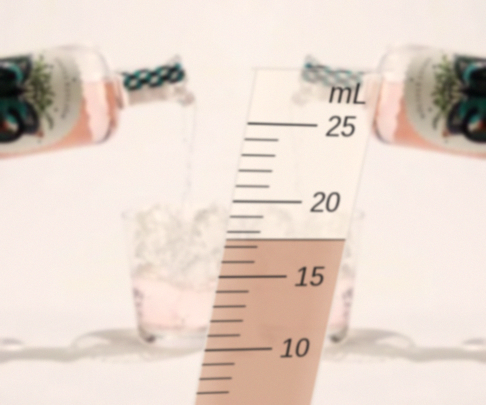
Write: 17.5 mL
